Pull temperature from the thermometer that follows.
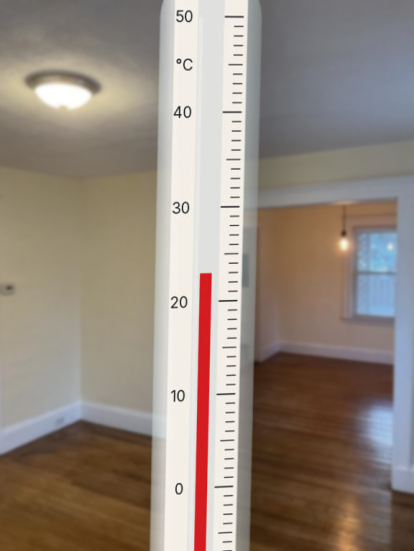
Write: 23 °C
